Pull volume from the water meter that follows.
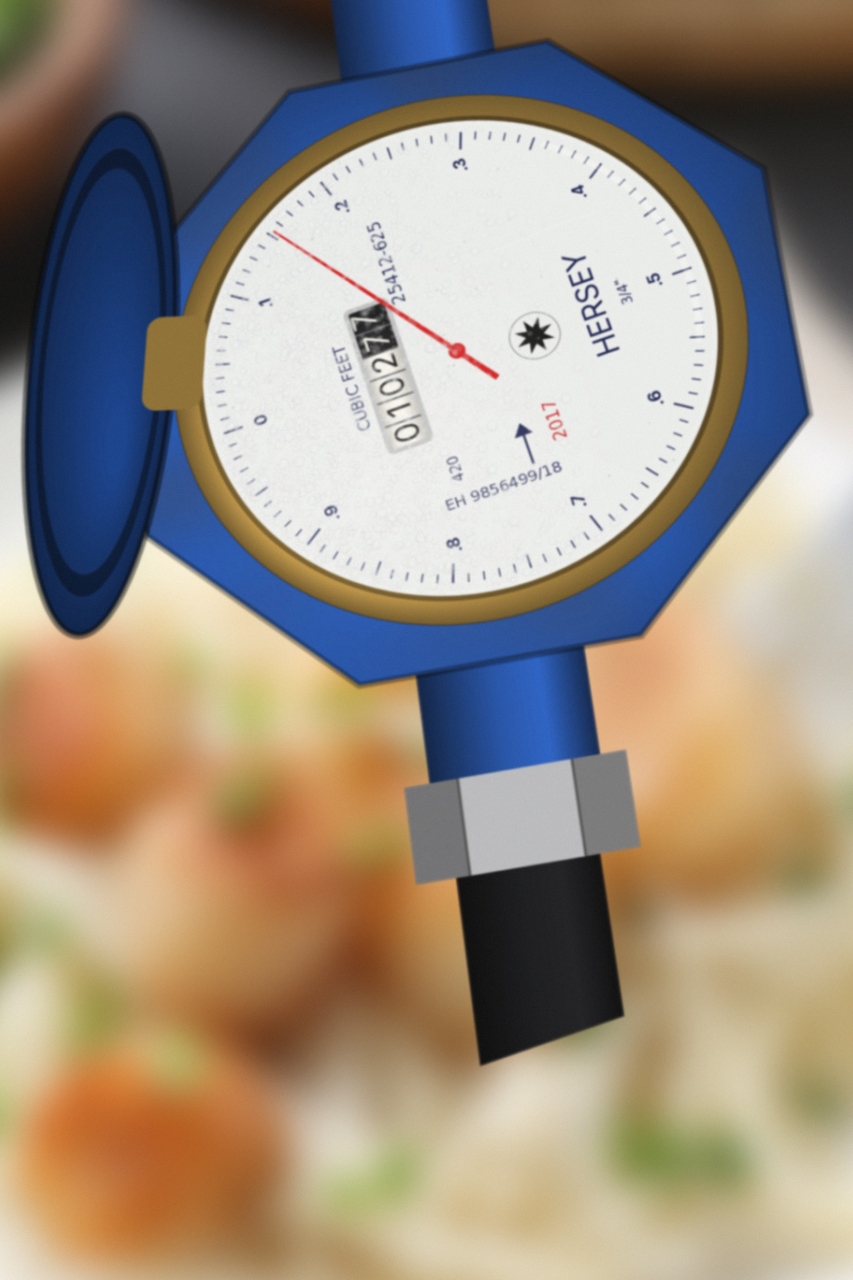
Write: 10277.15 ft³
